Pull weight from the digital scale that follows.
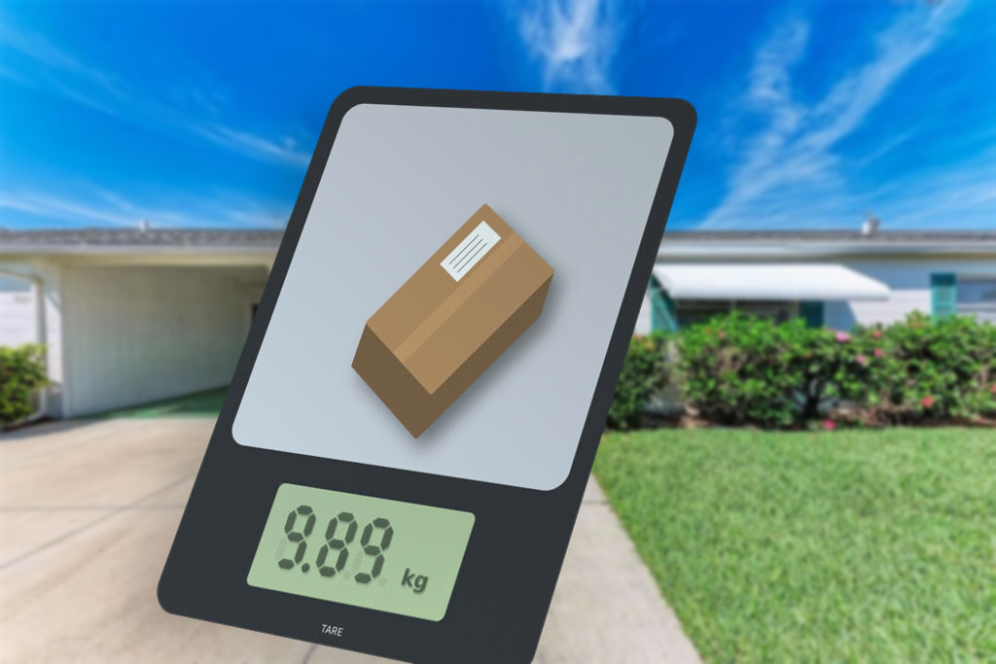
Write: 9.89 kg
